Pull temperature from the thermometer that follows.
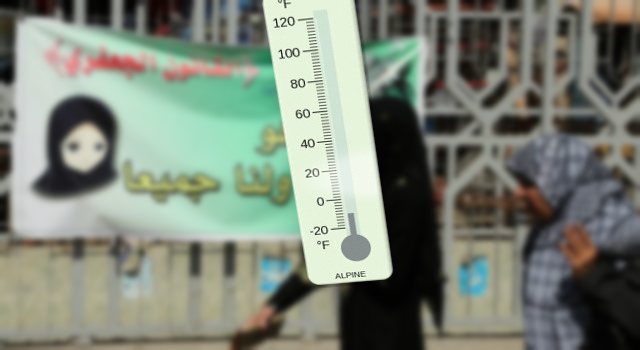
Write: -10 °F
